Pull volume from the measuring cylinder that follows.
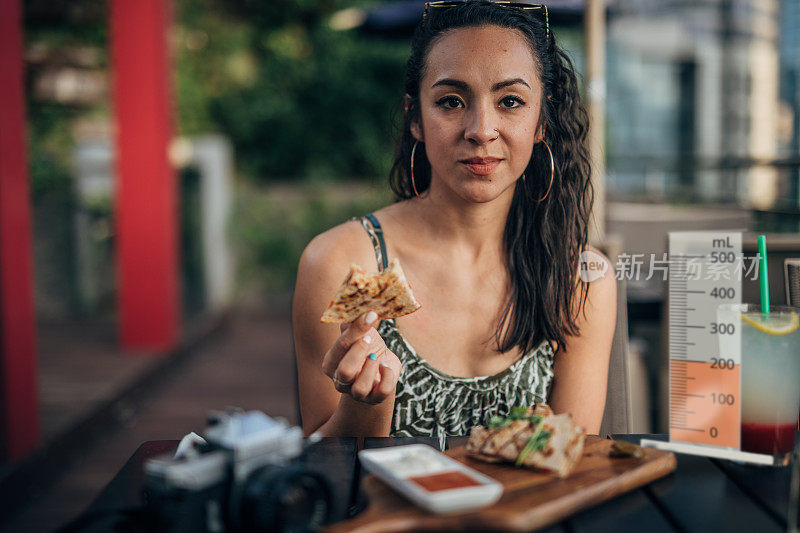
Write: 200 mL
